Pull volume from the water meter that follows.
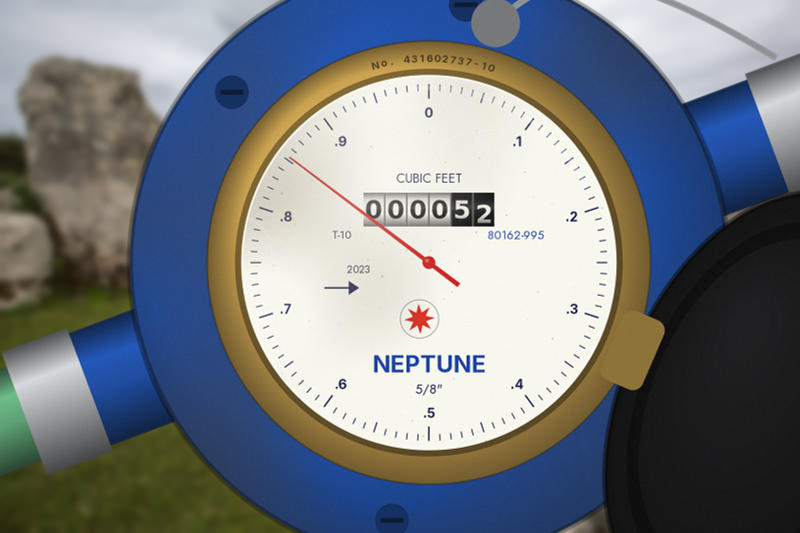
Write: 51.85 ft³
